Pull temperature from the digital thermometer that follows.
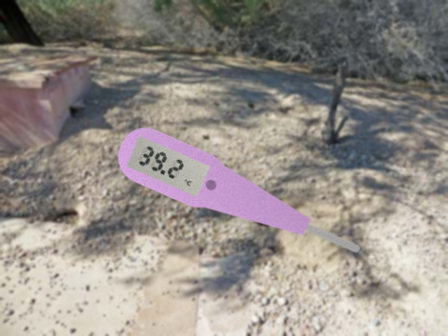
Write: 39.2 °C
